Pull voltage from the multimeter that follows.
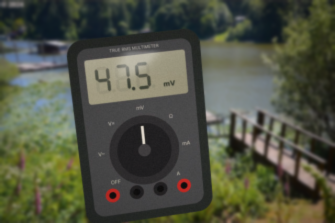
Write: 47.5 mV
